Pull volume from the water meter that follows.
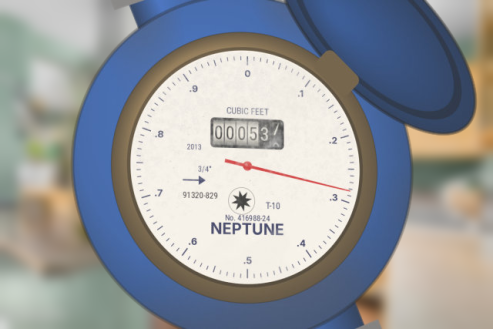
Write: 537.28 ft³
